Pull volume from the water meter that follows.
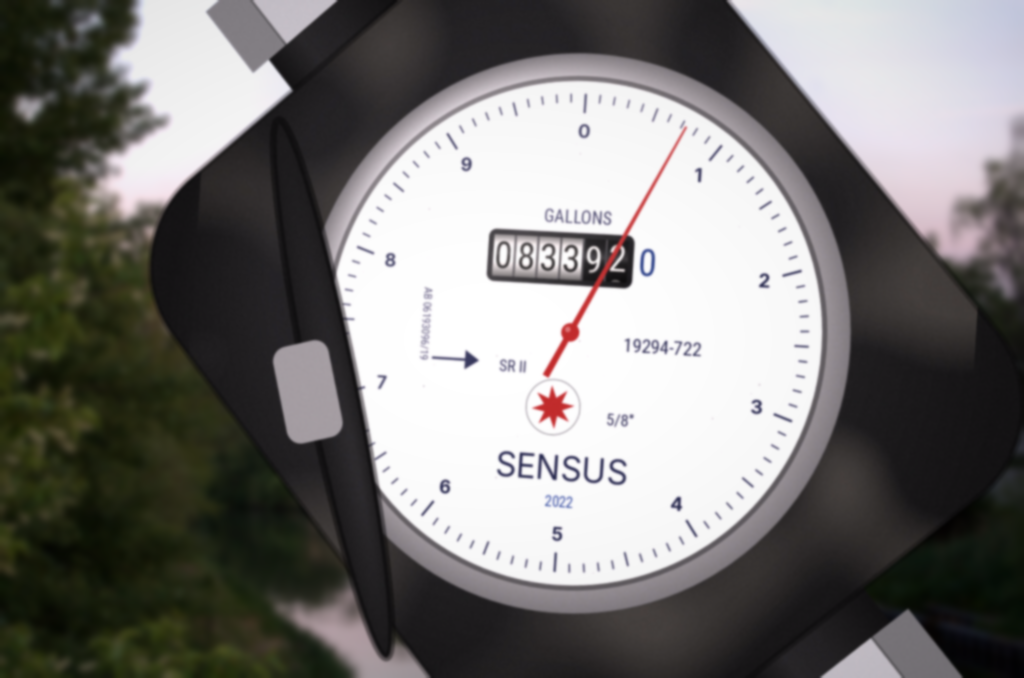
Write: 833920.7 gal
